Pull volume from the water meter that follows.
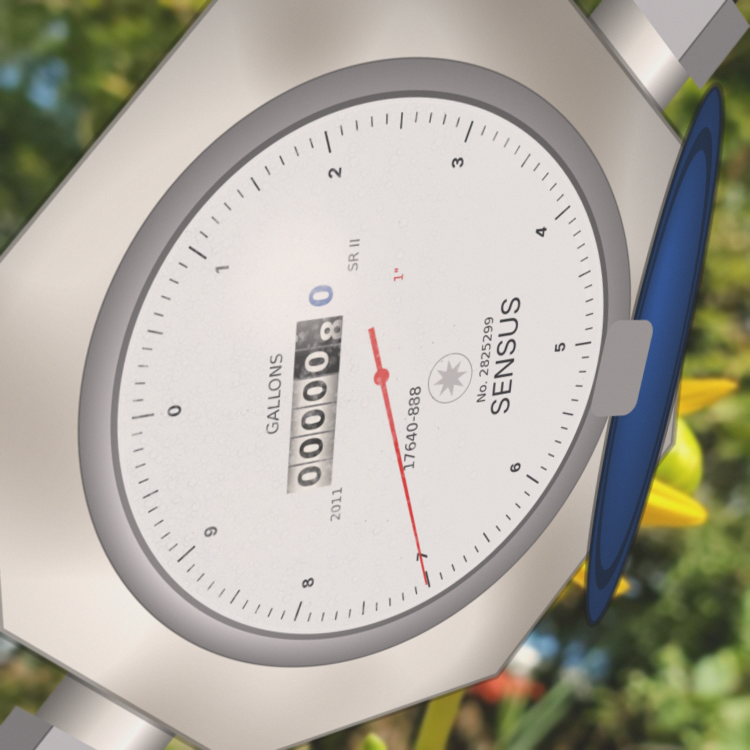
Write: 77.0 gal
